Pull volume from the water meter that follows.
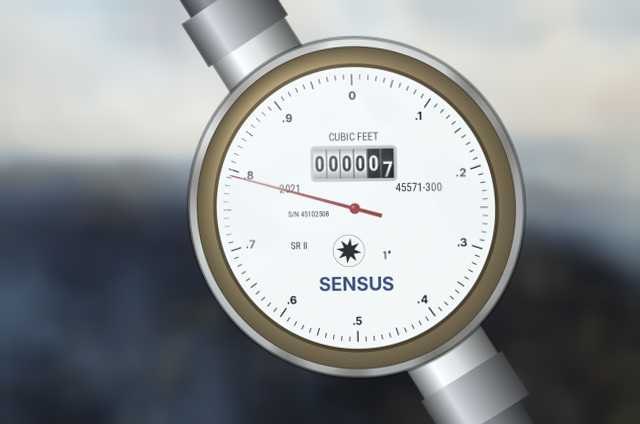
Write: 6.79 ft³
